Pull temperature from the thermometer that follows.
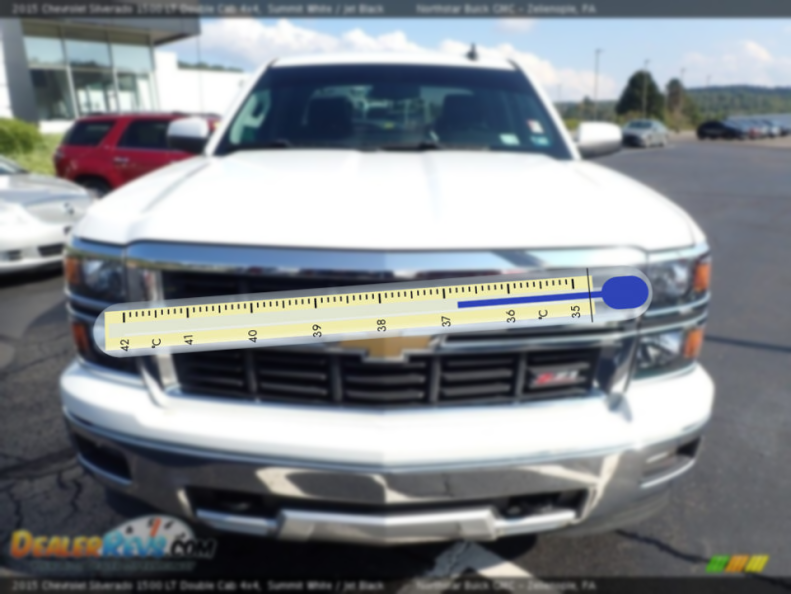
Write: 36.8 °C
